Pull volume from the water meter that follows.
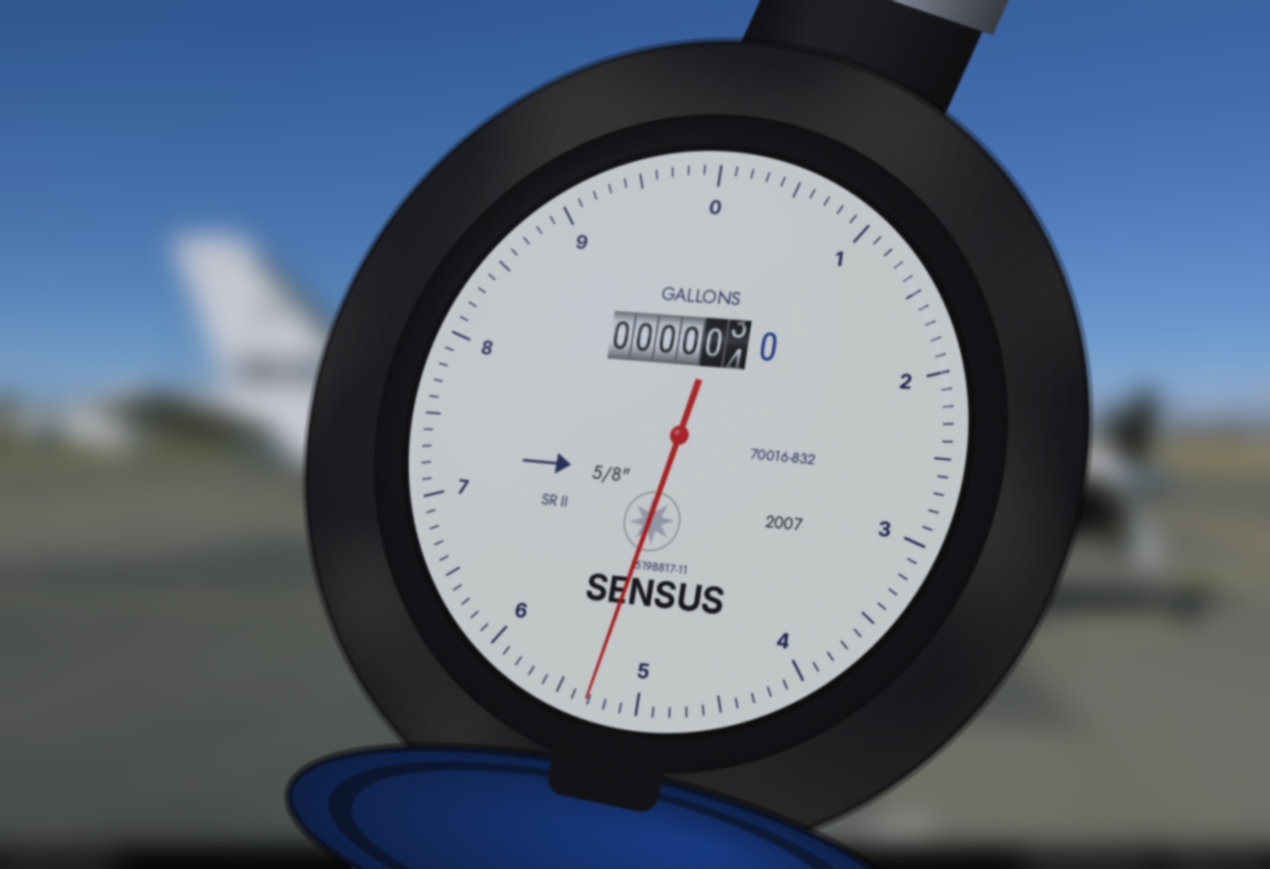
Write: 35.3 gal
